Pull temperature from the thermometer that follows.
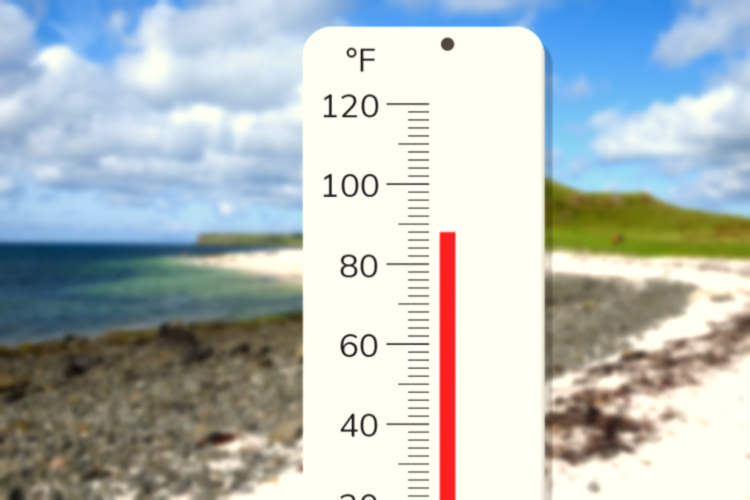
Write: 88 °F
